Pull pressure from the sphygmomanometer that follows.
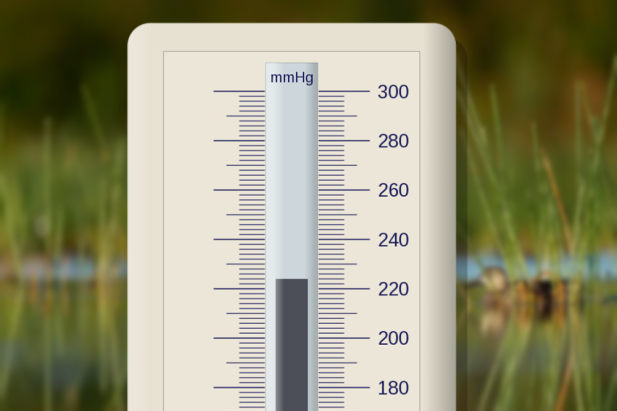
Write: 224 mmHg
